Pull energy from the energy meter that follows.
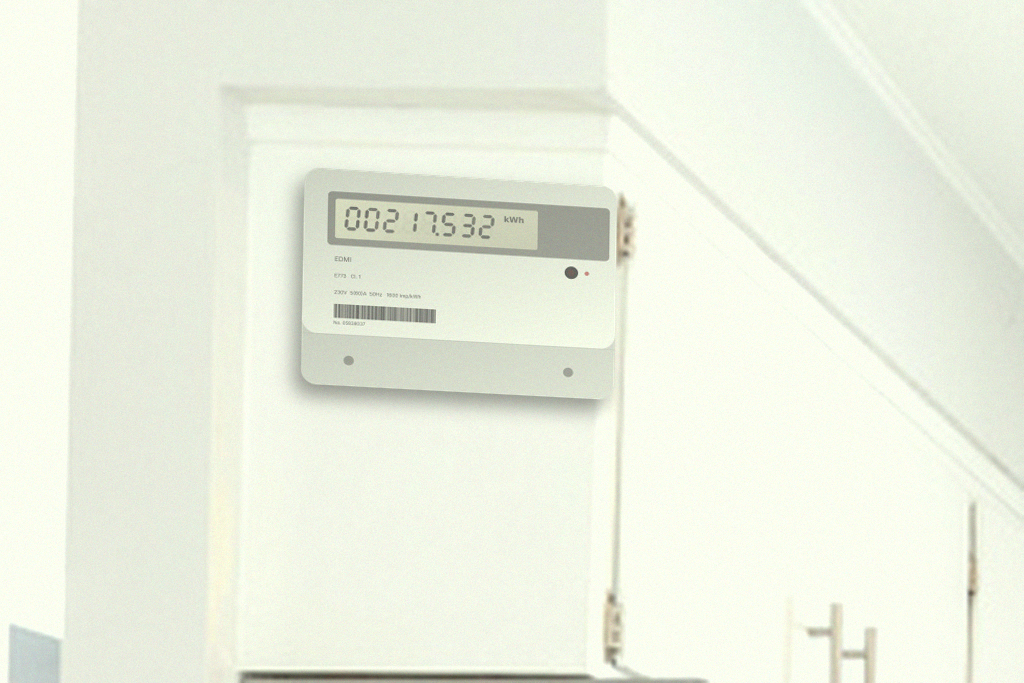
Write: 217.532 kWh
